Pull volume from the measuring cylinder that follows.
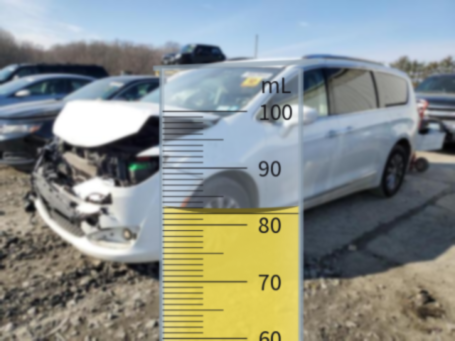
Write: 82 mL
